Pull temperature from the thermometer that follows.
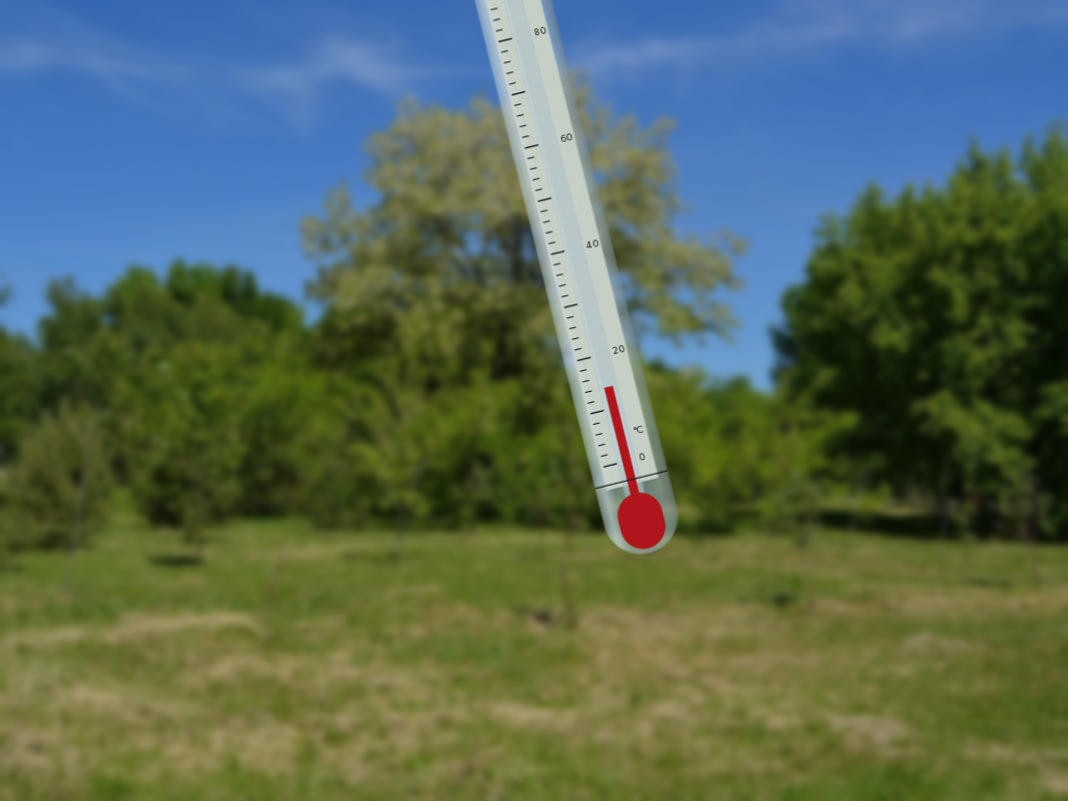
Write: 14 °C
